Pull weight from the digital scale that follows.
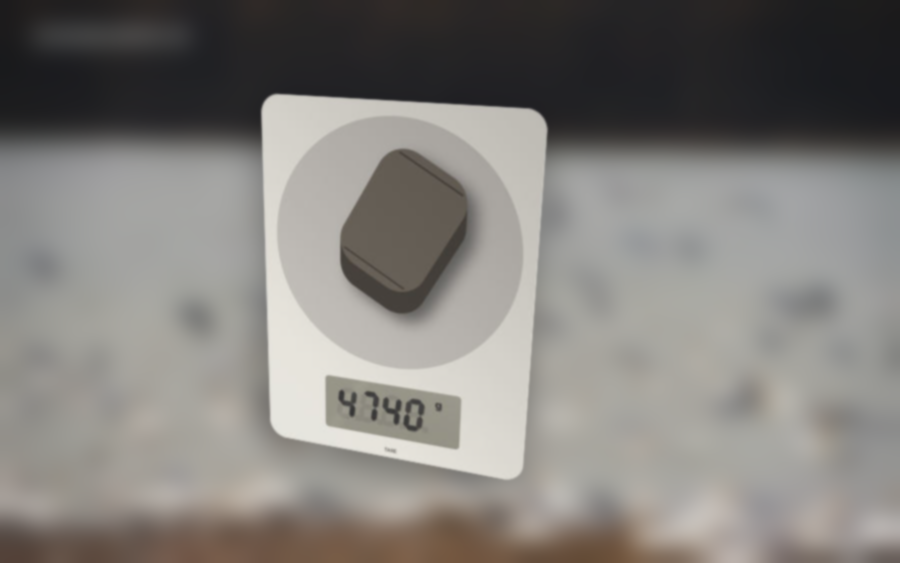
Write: 4740 g
